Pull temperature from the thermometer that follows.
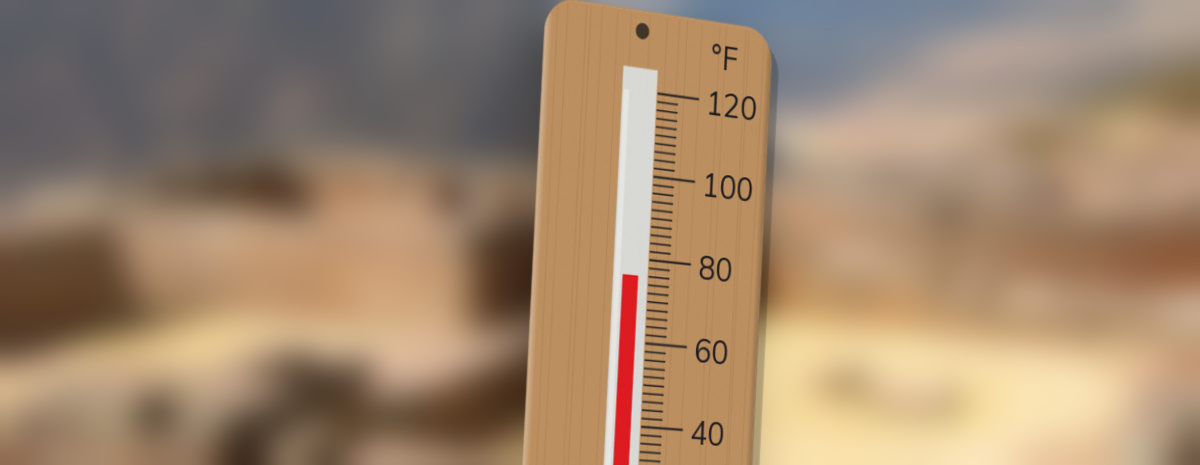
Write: 76 °F
